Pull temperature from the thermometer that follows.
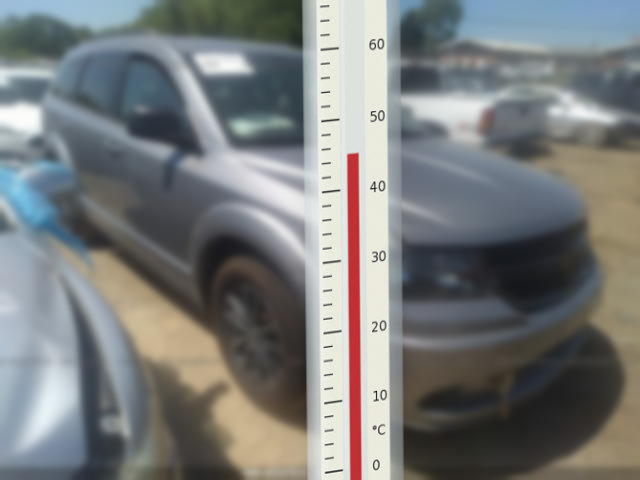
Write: 45 °C
